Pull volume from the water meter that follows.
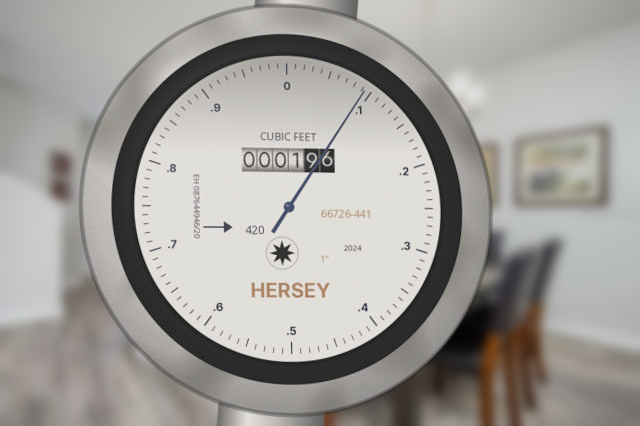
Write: 196.09 ft³
